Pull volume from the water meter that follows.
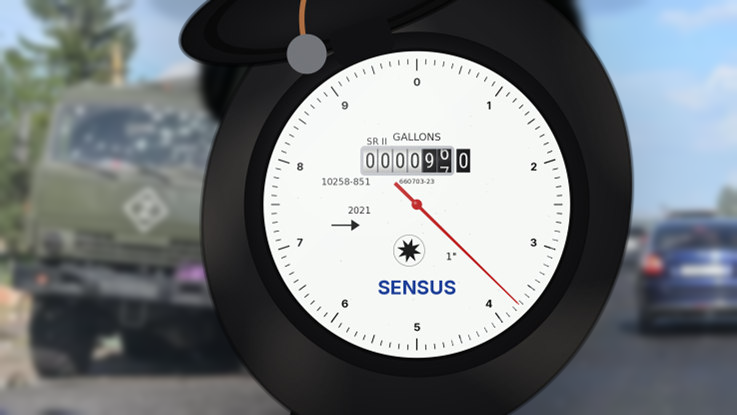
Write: 963.7 gal
